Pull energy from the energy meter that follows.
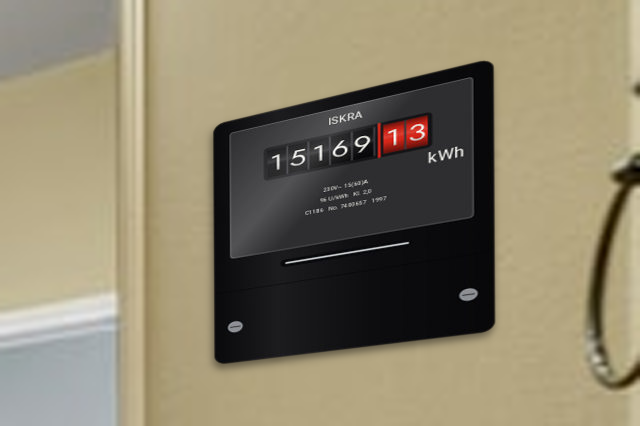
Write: 15169.13 kWh
